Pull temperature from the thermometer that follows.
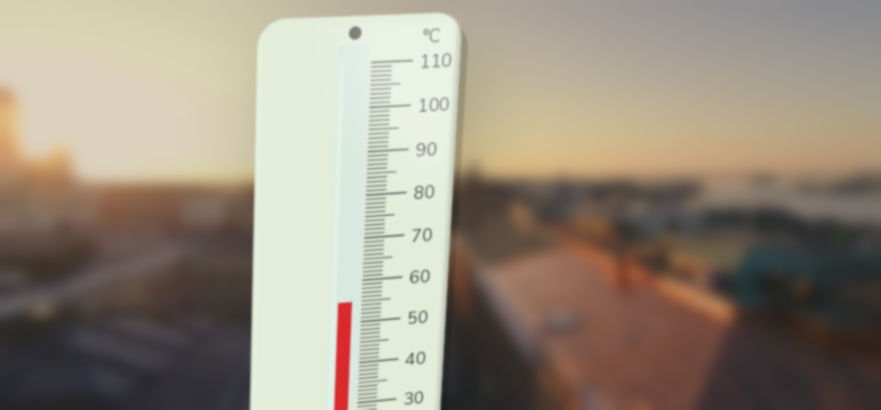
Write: 55 °C
